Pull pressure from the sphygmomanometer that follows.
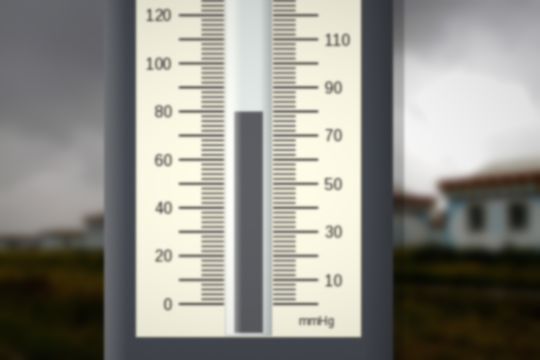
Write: 80 mmHg
